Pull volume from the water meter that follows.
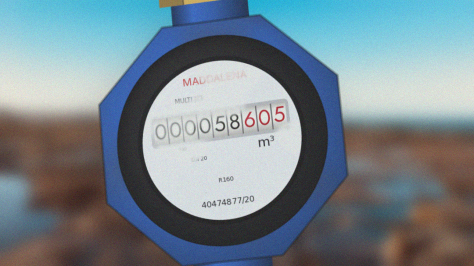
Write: 58.605 m³
